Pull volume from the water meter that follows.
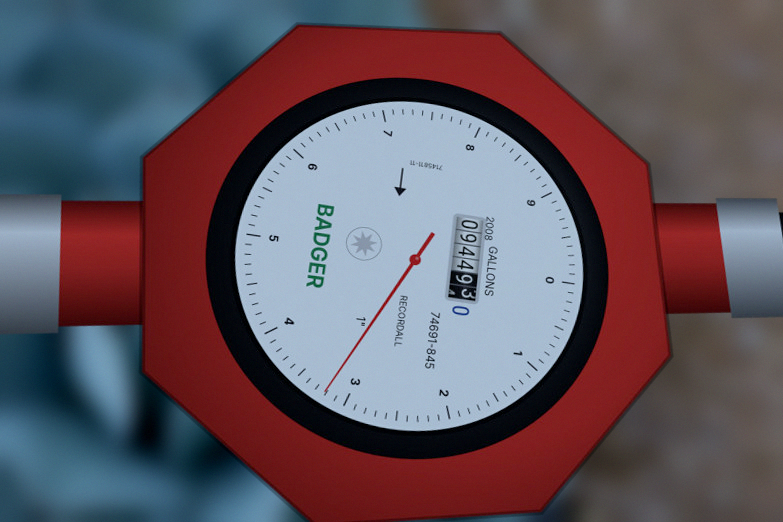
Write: 944933.2 gal
